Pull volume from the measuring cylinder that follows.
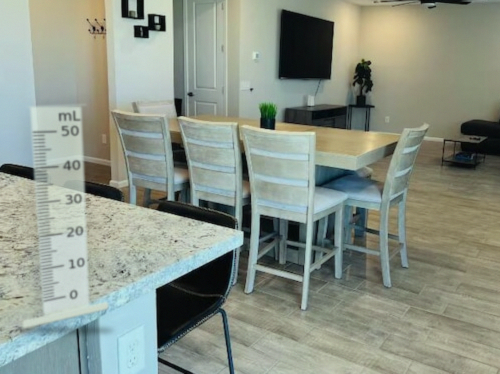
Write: 20 mL
